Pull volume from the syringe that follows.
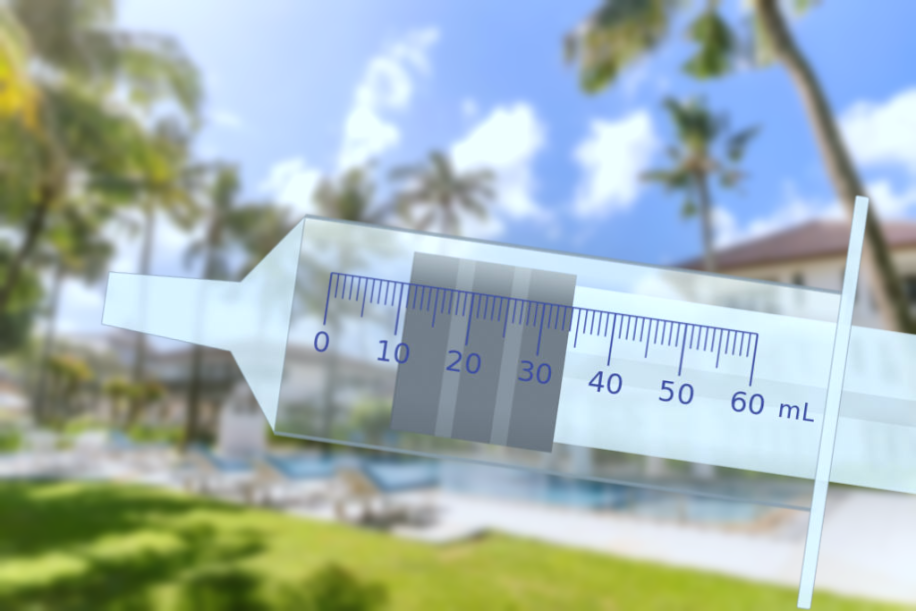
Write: 11 mL
